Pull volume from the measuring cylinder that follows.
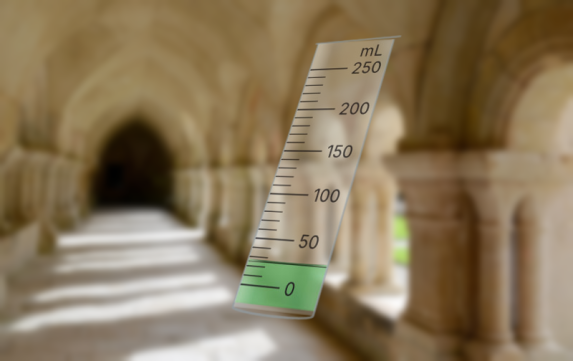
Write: 25 mL
